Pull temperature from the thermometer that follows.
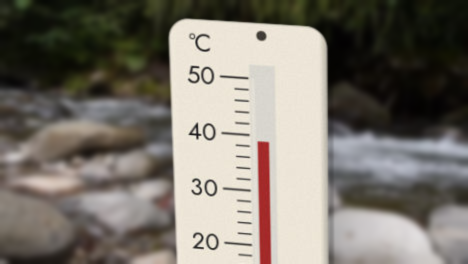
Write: 39 °C
